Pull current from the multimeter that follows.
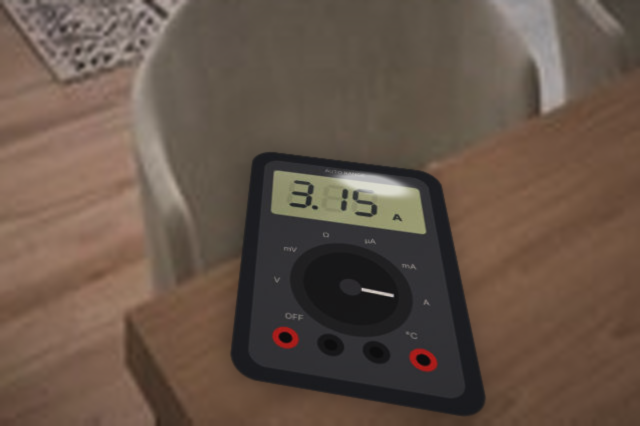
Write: 3.15 A
